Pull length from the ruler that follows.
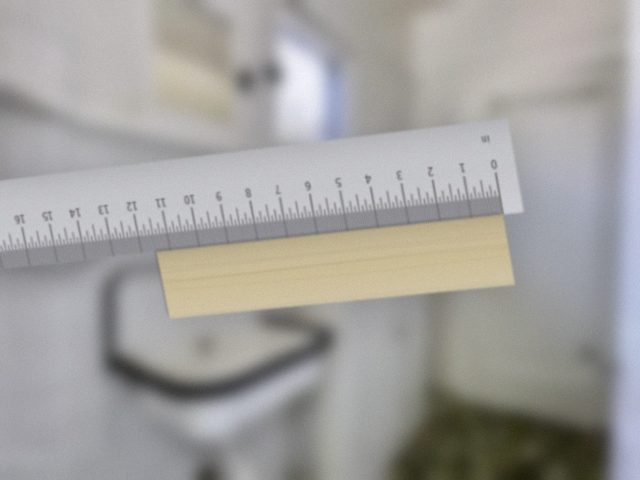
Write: 11.5 in
